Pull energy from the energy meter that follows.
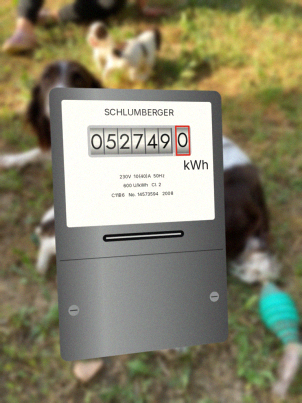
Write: 52749.0 kWh
